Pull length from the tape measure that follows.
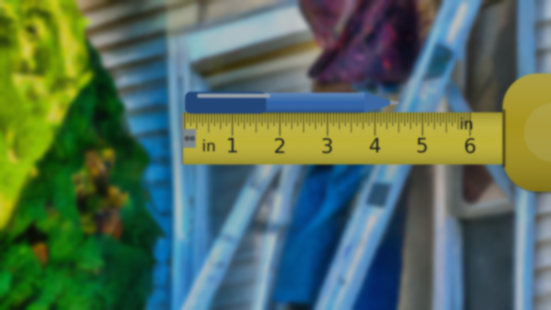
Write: 4.5 in
